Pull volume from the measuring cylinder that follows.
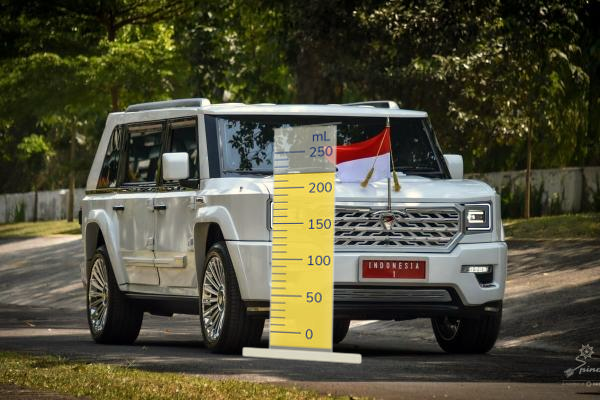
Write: 220 mL
